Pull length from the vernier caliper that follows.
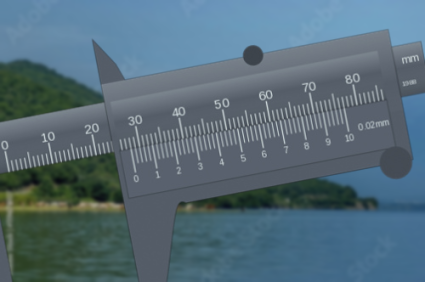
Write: 28.0 mm
